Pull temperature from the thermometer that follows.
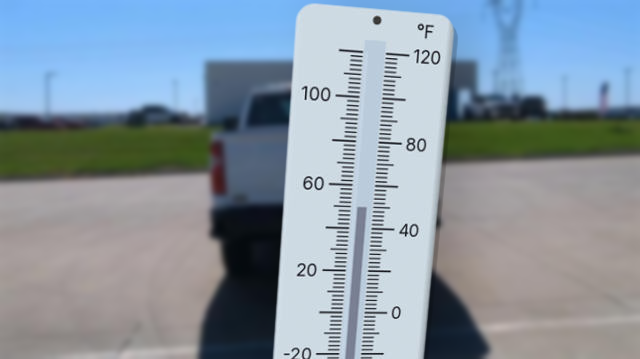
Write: 50 °F
